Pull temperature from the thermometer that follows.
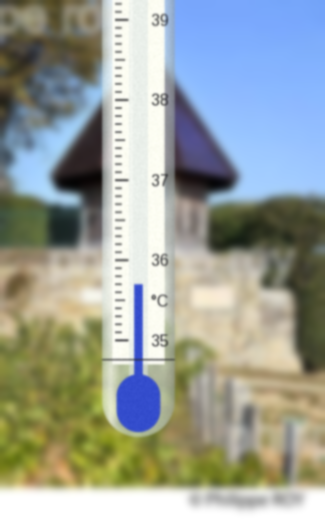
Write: 35.7 °C
